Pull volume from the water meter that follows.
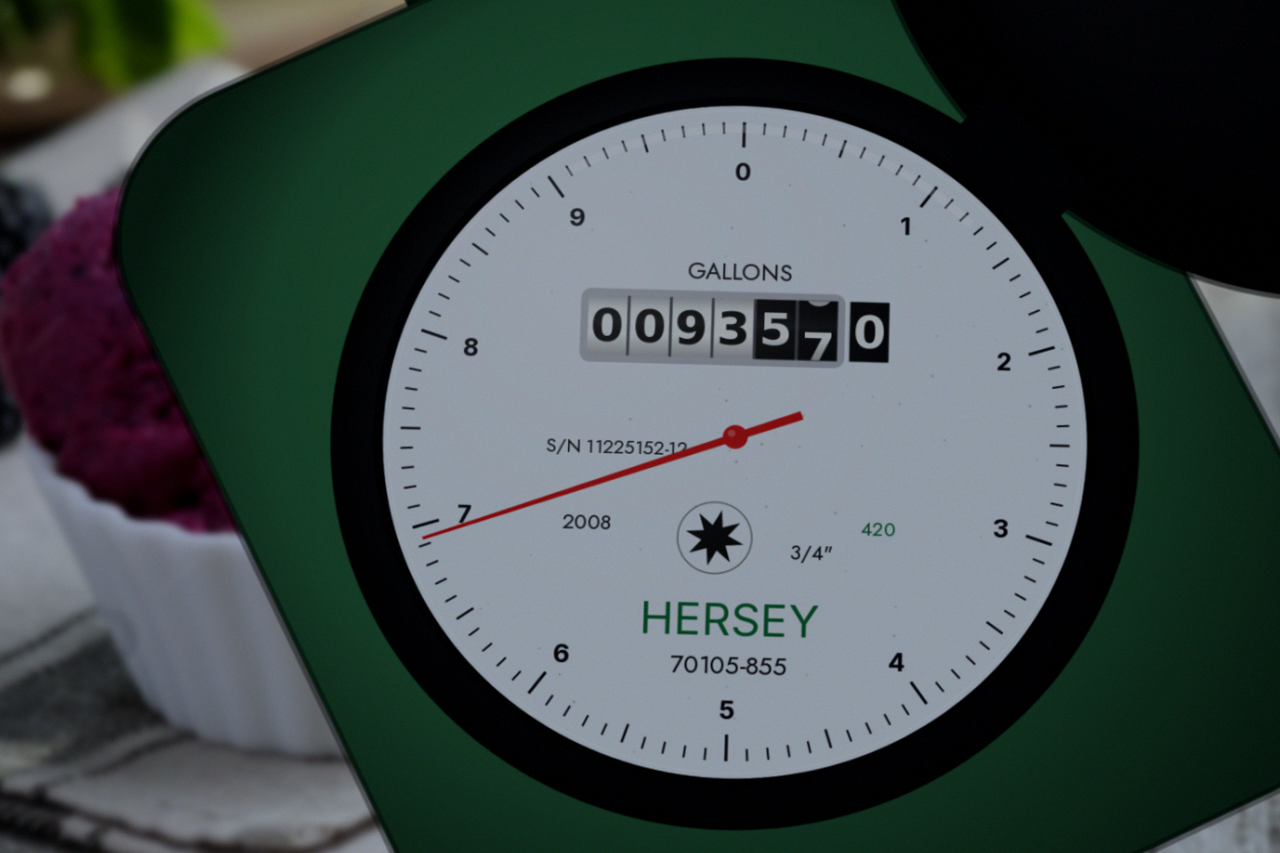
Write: 93566.9 gal
